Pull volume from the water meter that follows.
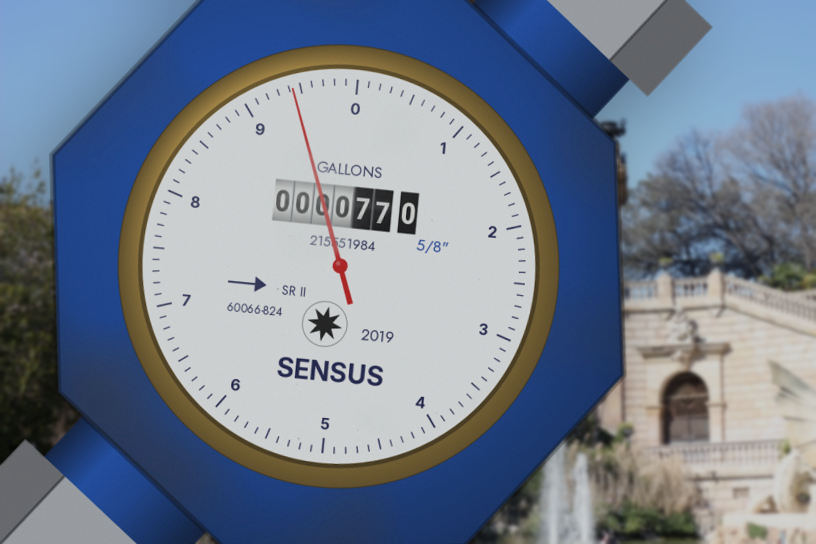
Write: 769.4 gal
